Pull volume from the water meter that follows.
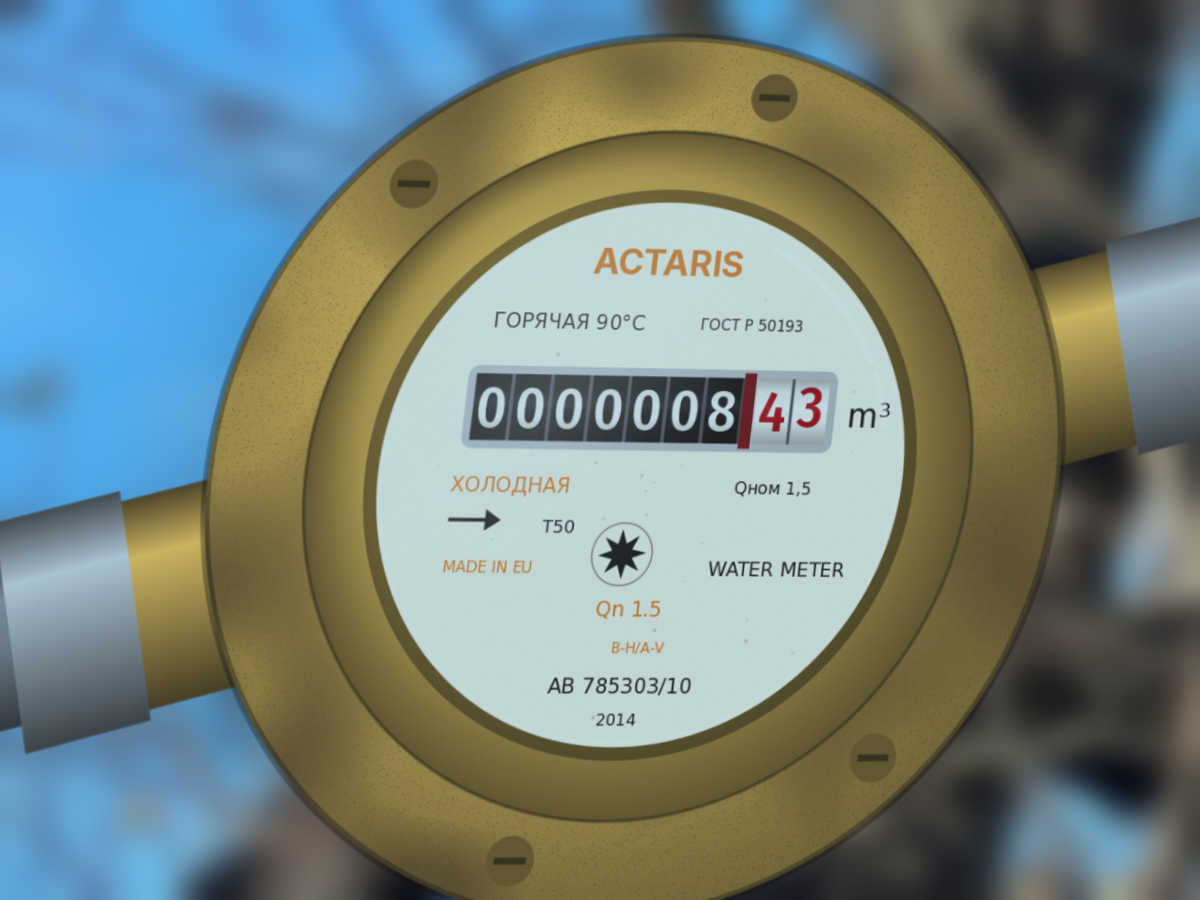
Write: 8.43 m³
